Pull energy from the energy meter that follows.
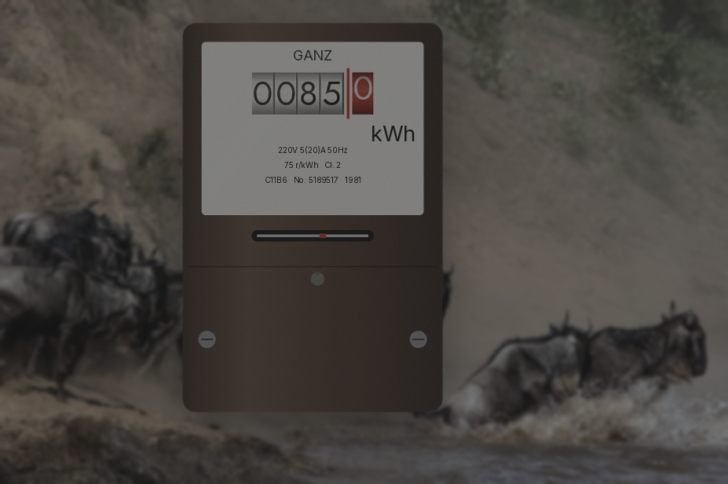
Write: 85.0 kWh
